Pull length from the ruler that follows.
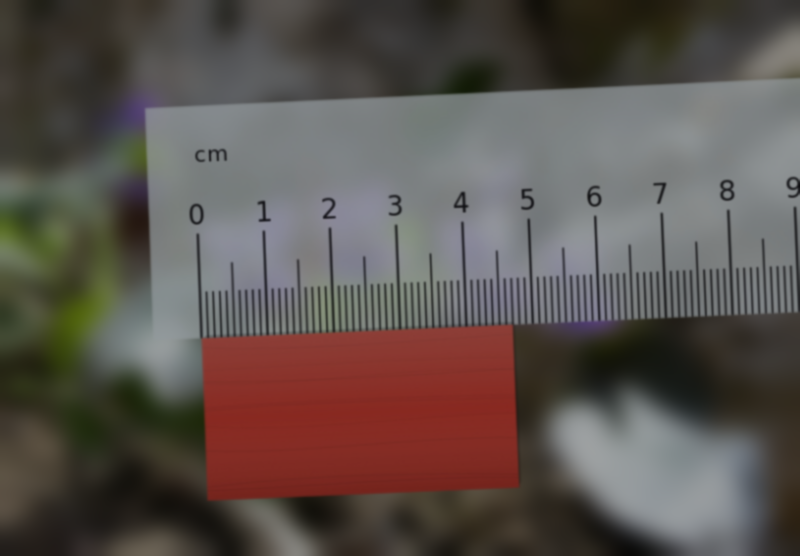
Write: 4.7 cm
